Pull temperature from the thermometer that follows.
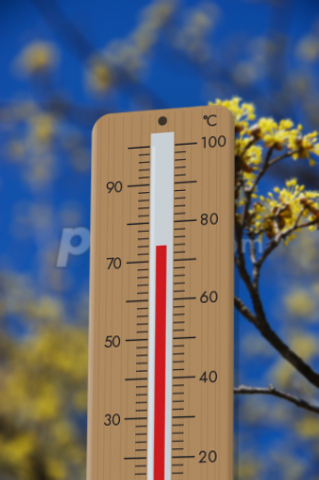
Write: 74 °C
